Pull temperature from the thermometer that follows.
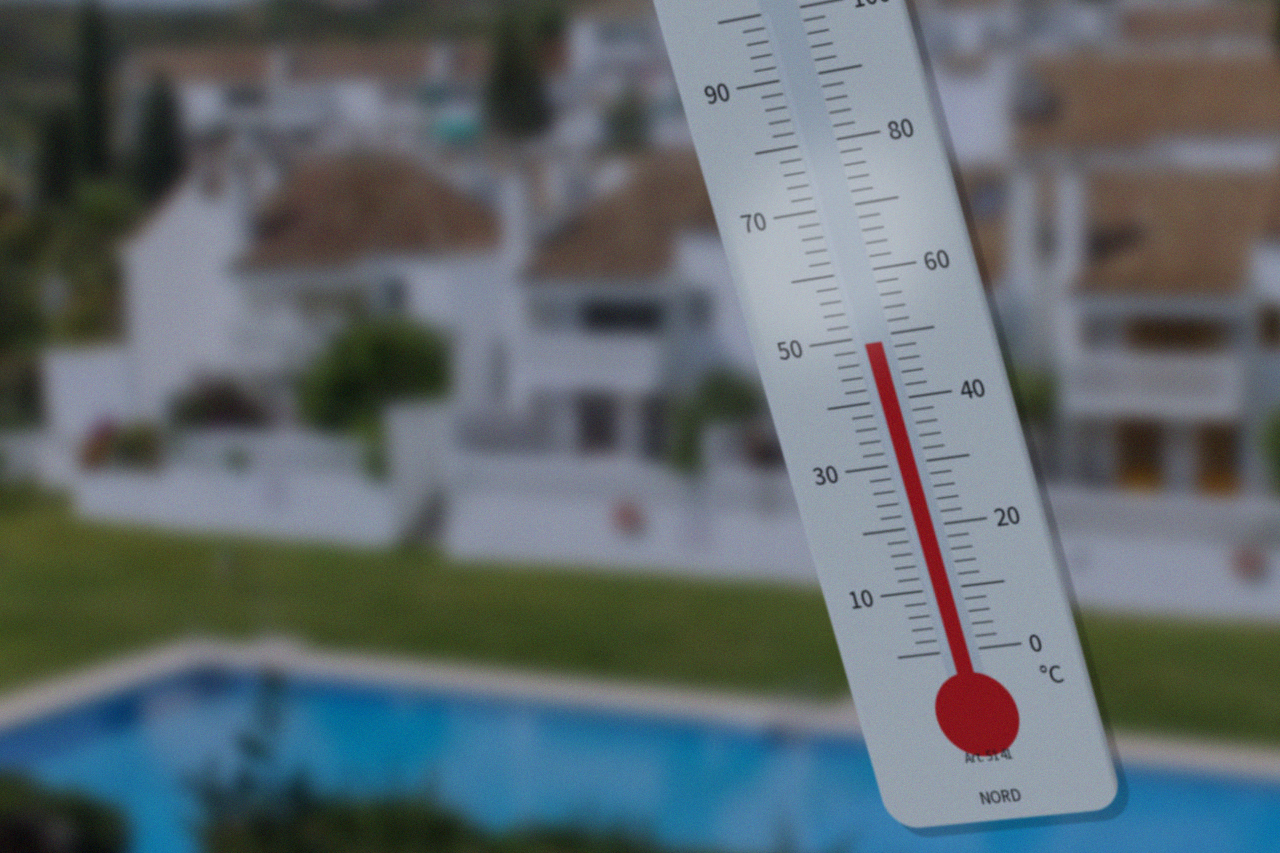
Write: 49 °C
